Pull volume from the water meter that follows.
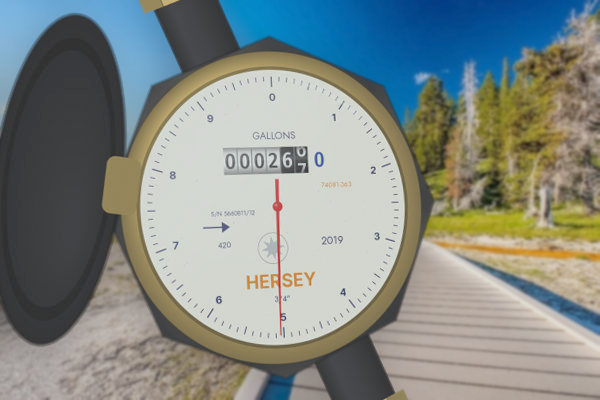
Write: 2665.0 gal
